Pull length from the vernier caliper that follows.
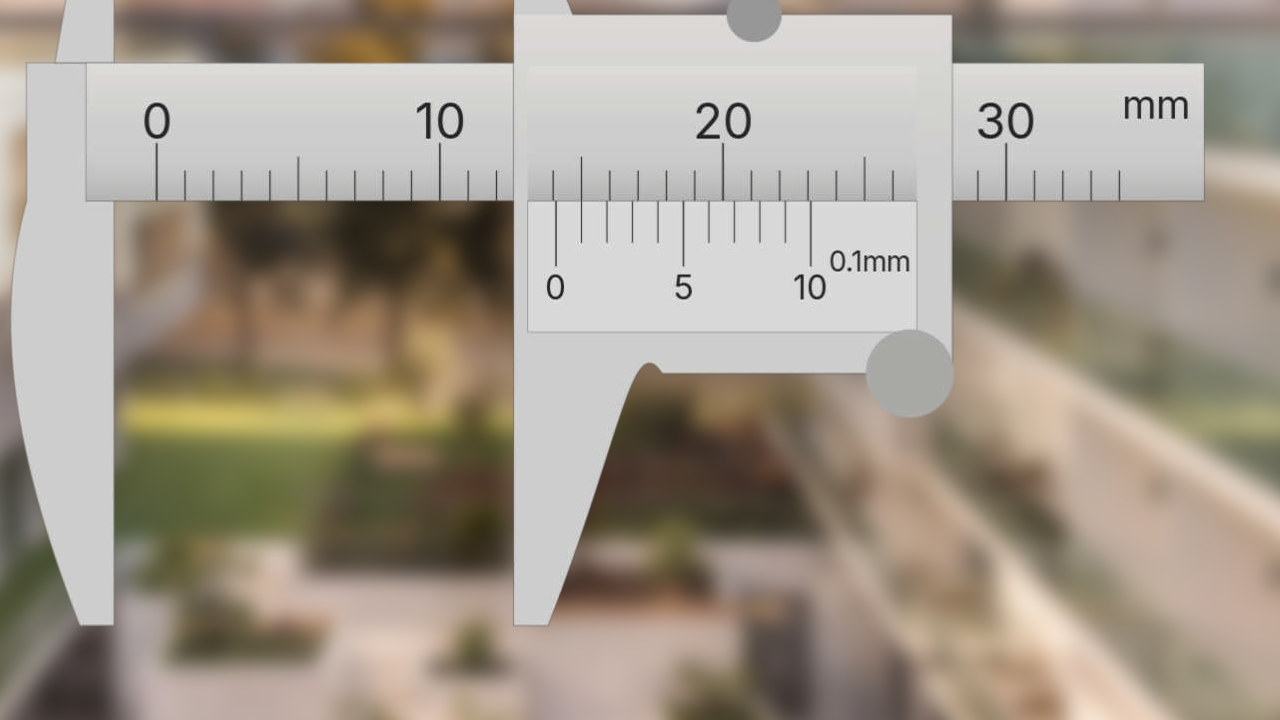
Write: 14.1 mm
